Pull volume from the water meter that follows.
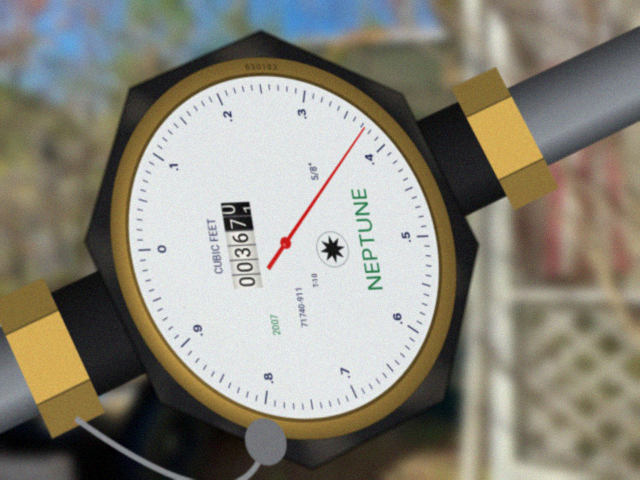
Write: 3670.37 ft³
